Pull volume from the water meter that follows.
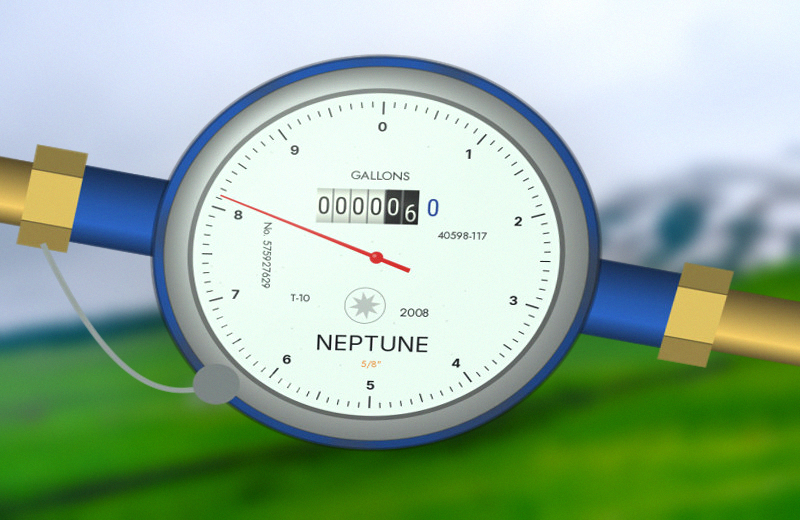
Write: 58.1 gal
